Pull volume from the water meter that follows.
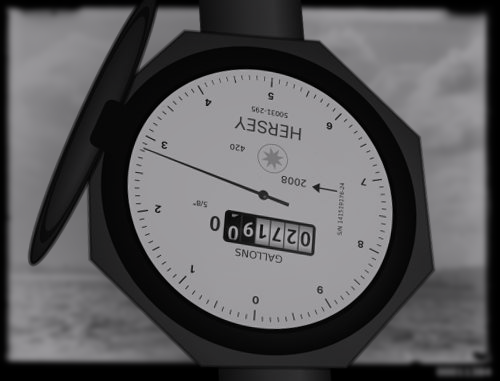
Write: 271902.8 gal
